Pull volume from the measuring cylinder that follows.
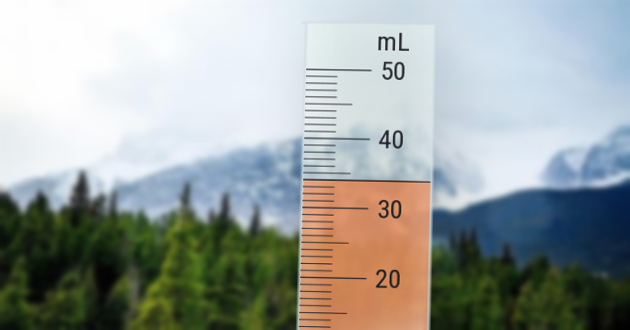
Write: 34 mL
